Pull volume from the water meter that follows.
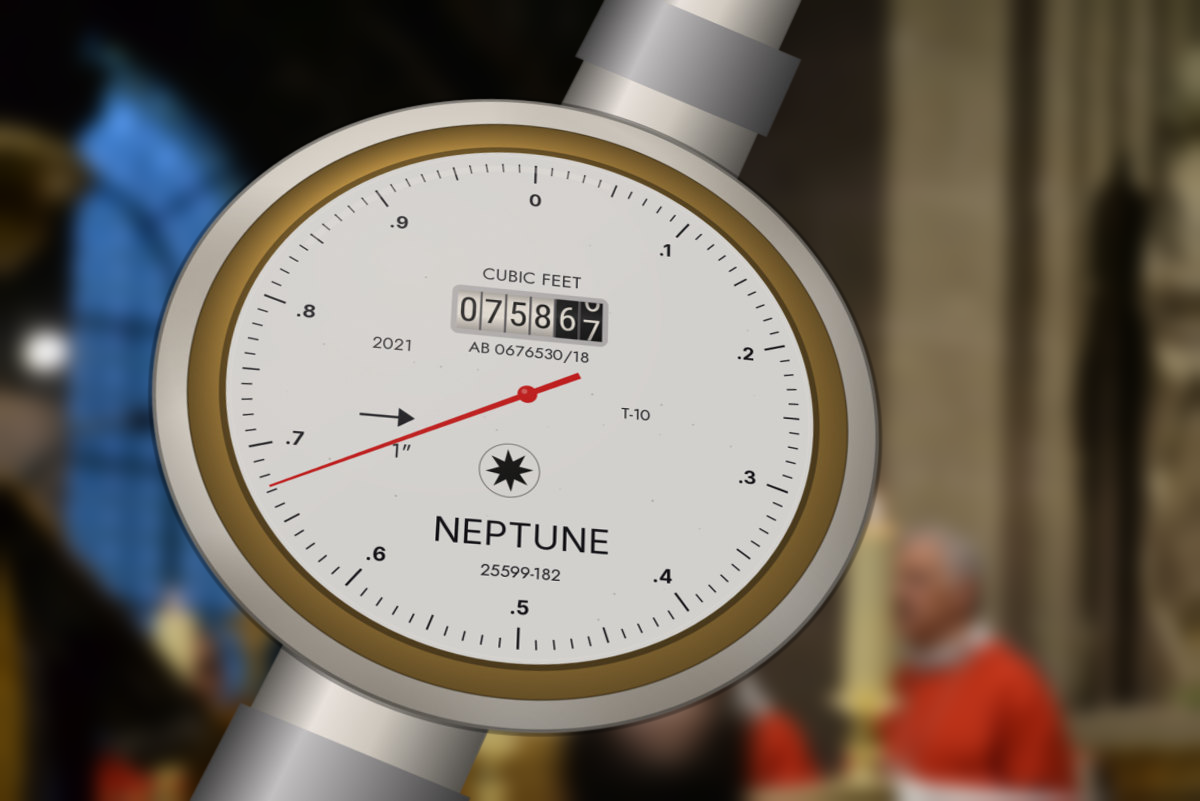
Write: 75866.67 ft³
